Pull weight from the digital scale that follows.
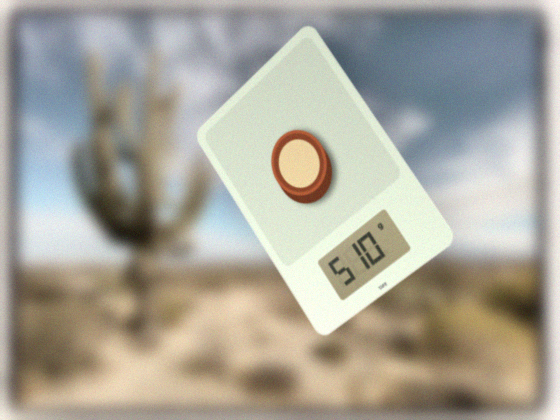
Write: 510 g
